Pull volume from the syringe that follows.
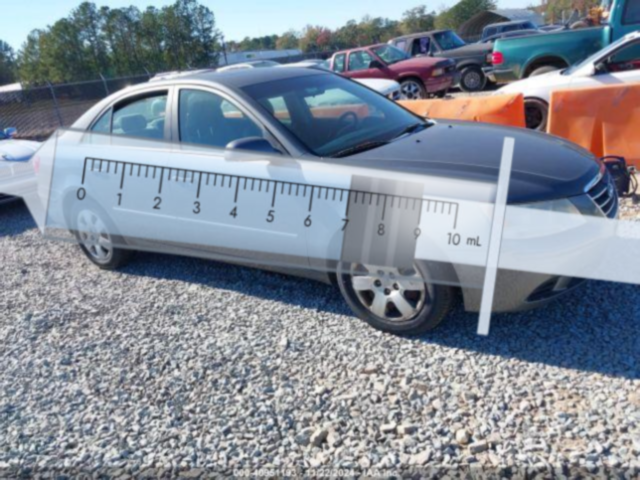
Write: 7 mL
